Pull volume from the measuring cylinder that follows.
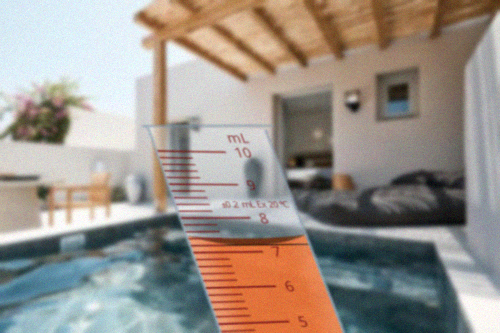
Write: 7.2 mL
